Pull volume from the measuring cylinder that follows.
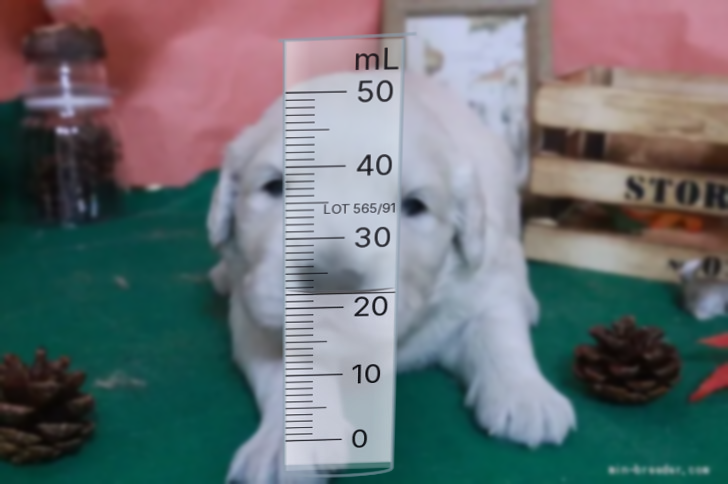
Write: 22 mL
